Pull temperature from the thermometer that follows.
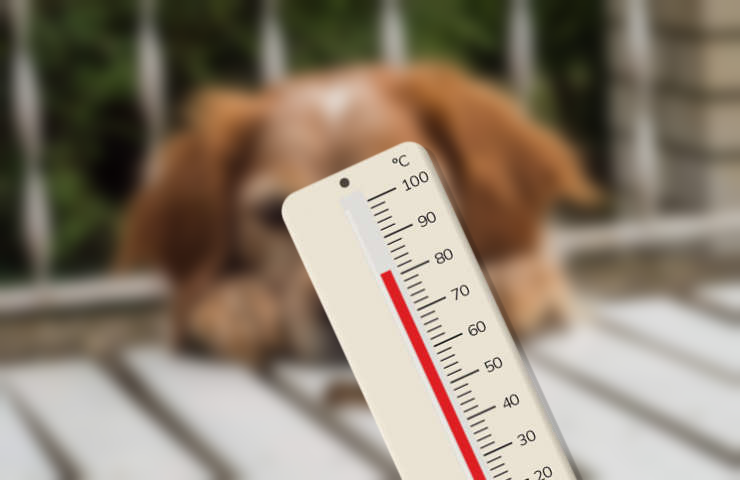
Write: 82 °C
